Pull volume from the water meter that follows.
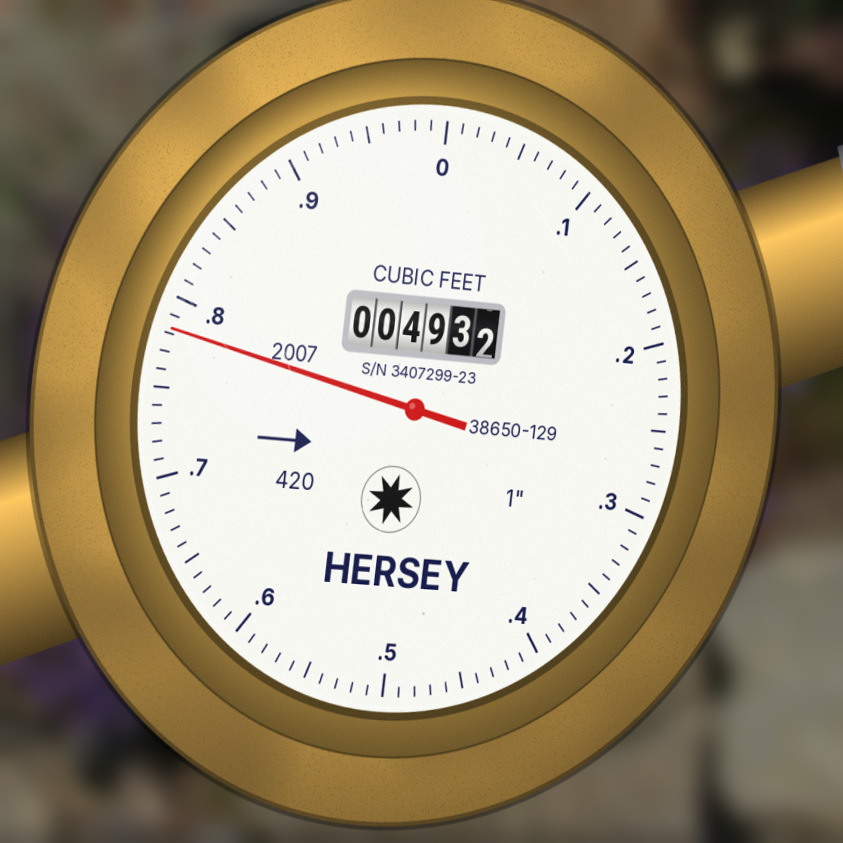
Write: 4931.78 ft³
